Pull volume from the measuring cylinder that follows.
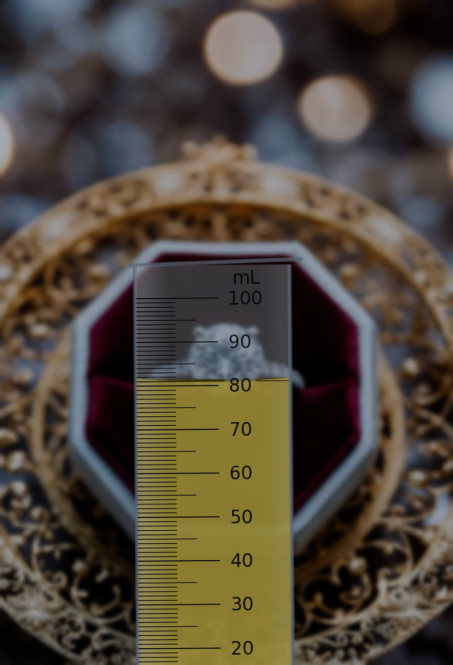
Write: 81 mL
